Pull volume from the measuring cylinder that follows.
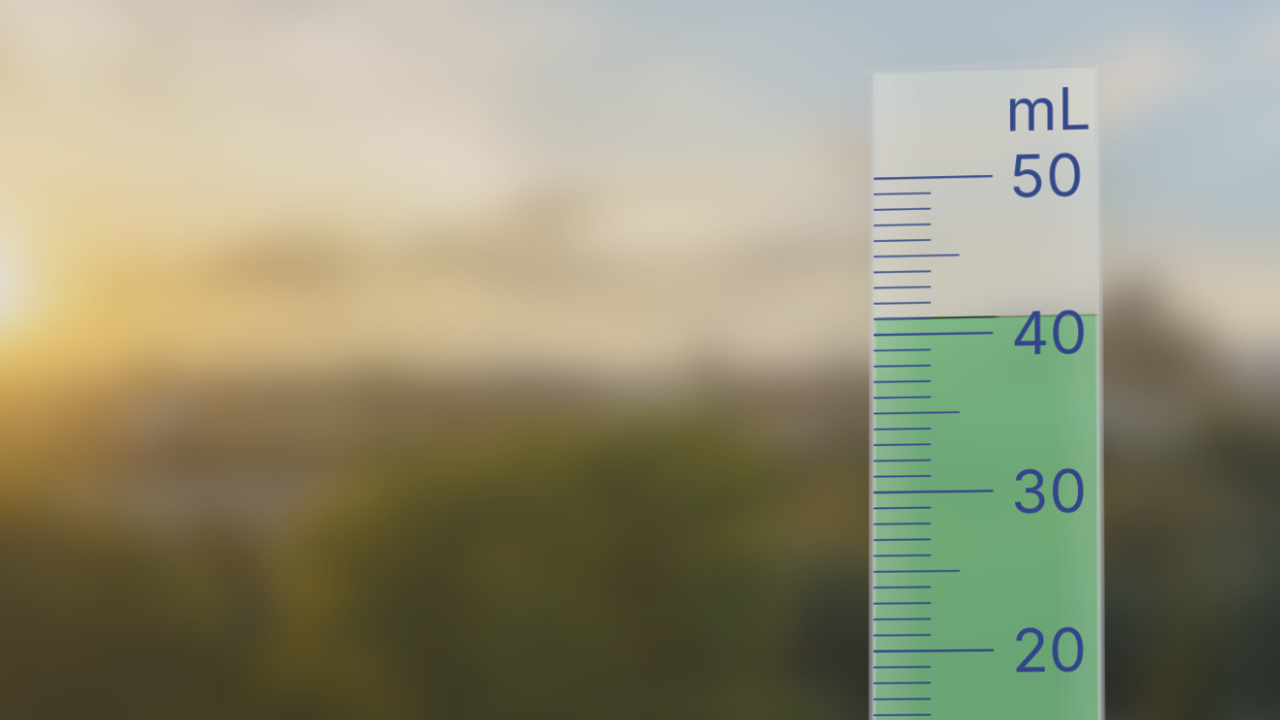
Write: 41 mL
